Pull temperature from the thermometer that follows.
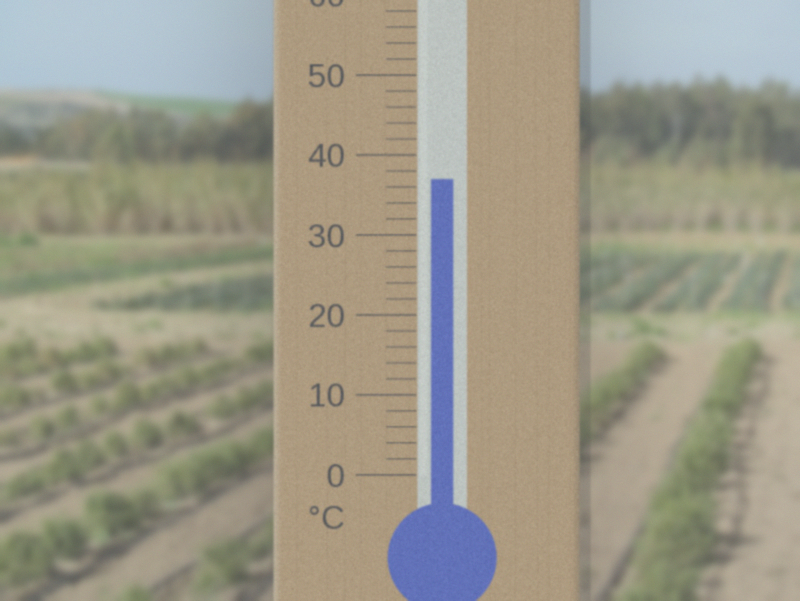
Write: 37 °C
